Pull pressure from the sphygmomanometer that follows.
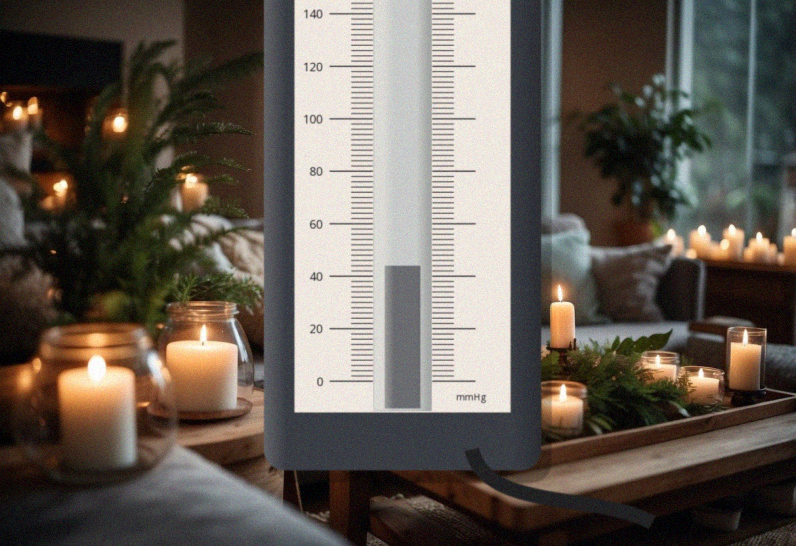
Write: 44 mmHg
